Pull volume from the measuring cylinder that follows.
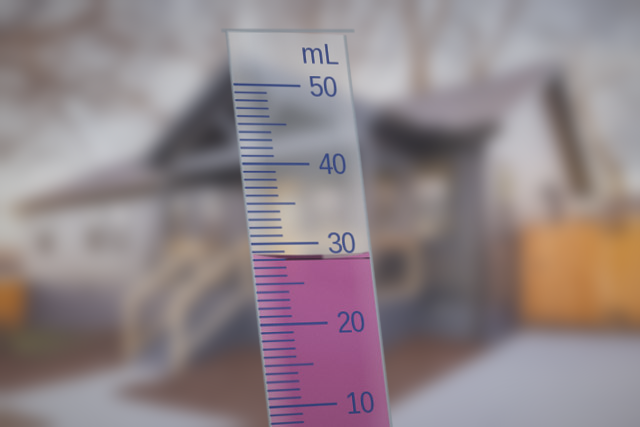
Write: 28 mL
